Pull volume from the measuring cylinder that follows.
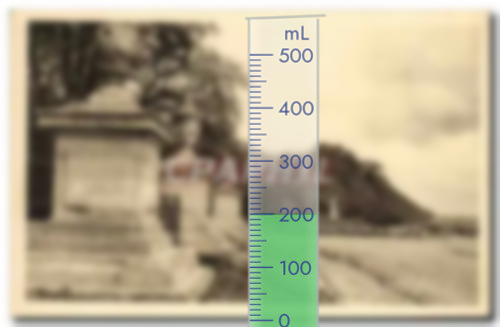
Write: 200 mL
